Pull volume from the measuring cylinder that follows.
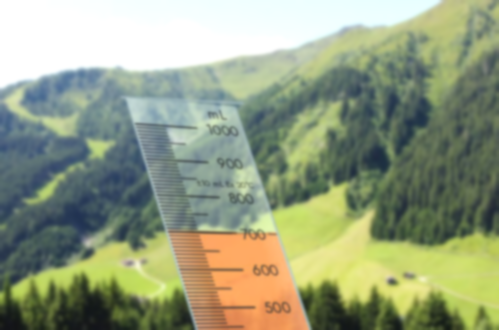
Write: 700 mL
